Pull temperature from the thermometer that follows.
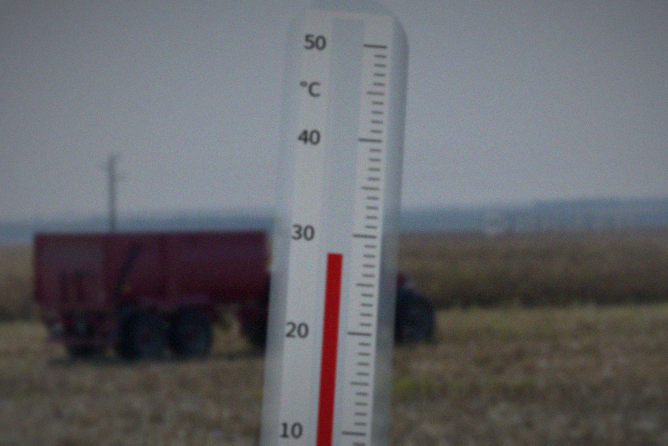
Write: 28 °C
